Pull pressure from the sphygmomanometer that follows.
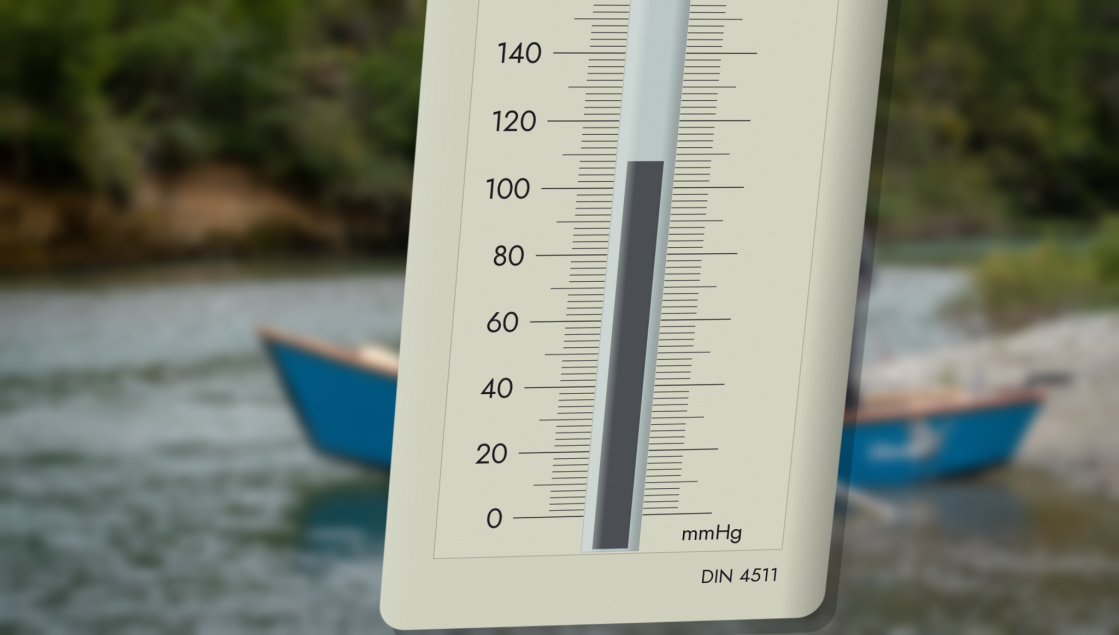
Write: 108 mmHg
